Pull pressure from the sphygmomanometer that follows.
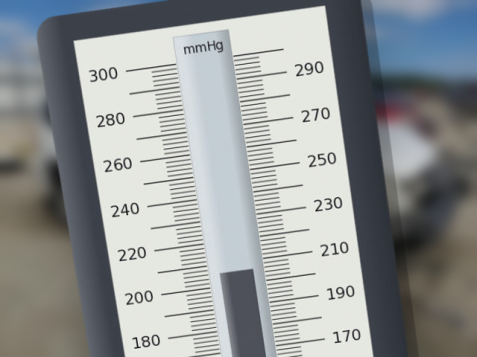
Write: 206 mmHg
